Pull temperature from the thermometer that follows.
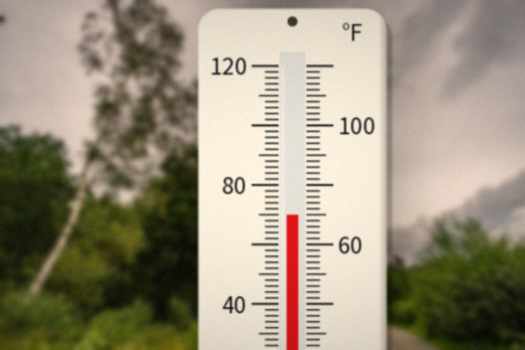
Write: 70 °F
